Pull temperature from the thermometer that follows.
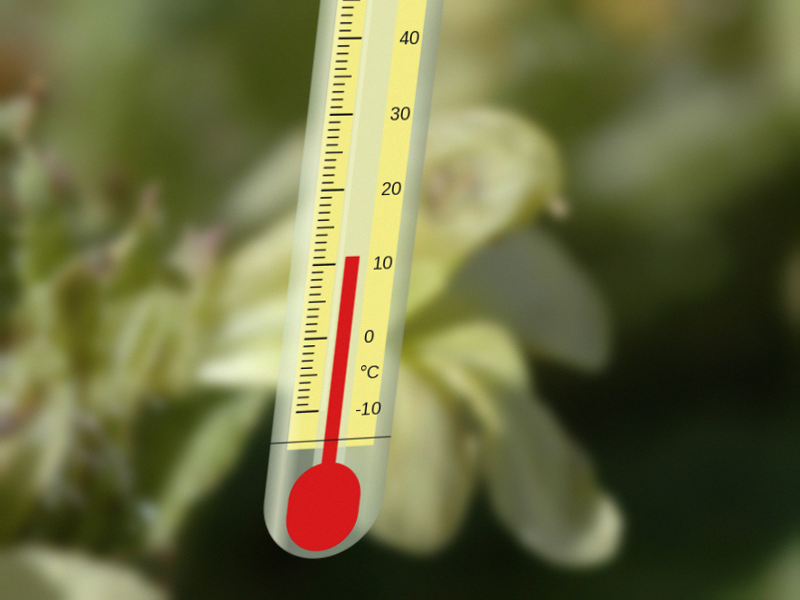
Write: 11 °C
